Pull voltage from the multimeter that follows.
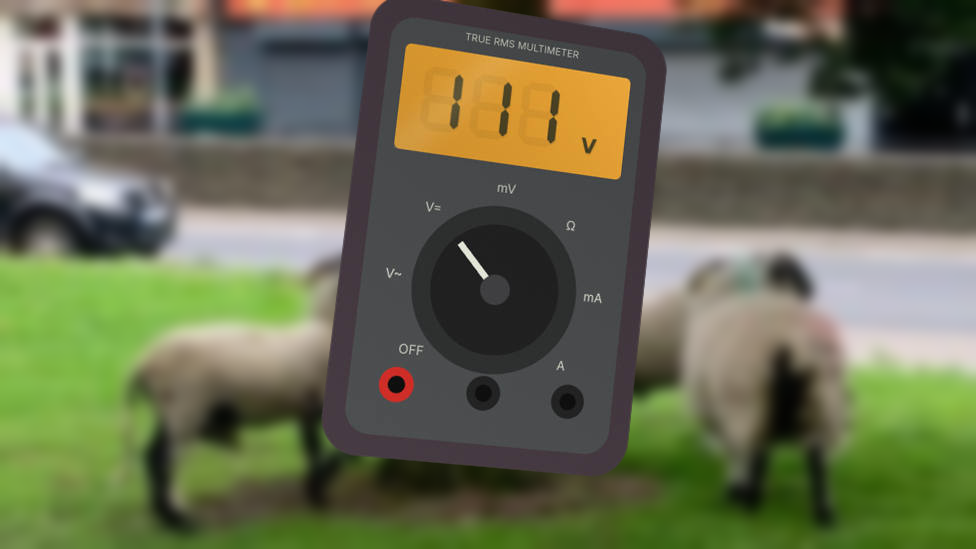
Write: 111 V
